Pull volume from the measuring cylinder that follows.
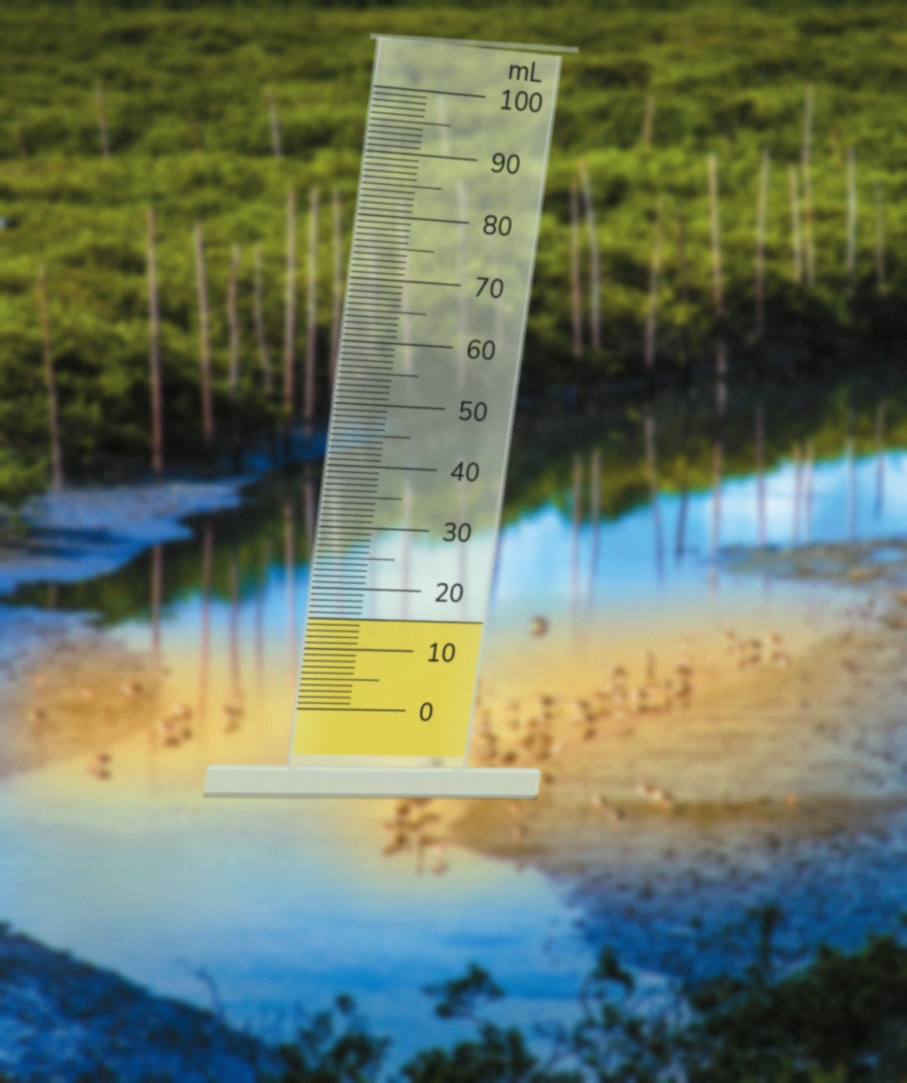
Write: 15 mL
